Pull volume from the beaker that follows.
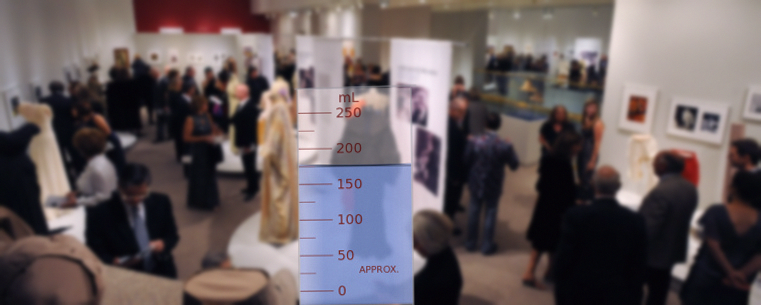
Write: 175 mL
